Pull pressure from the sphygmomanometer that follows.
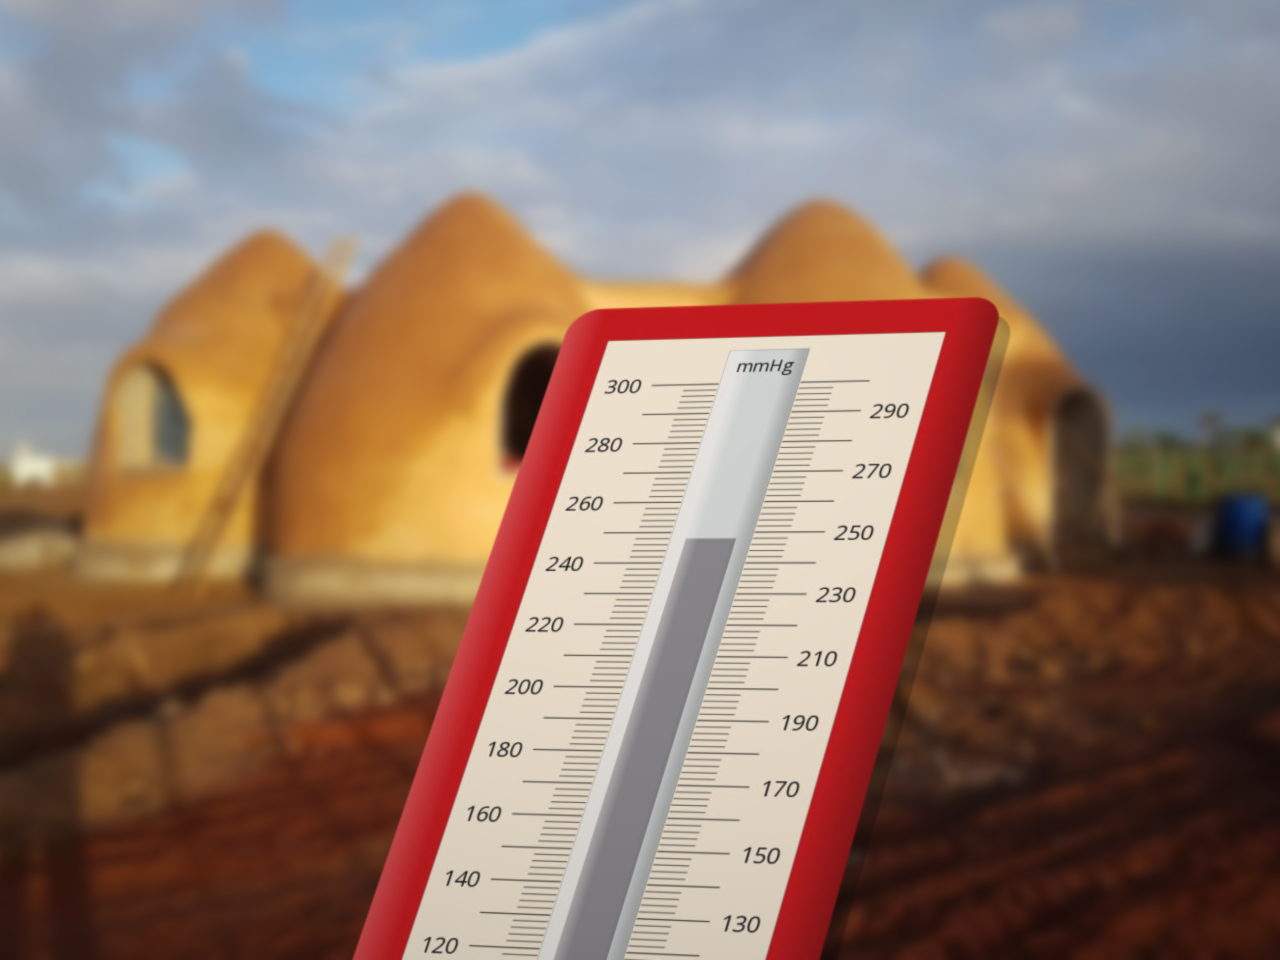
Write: 248 mmHg
